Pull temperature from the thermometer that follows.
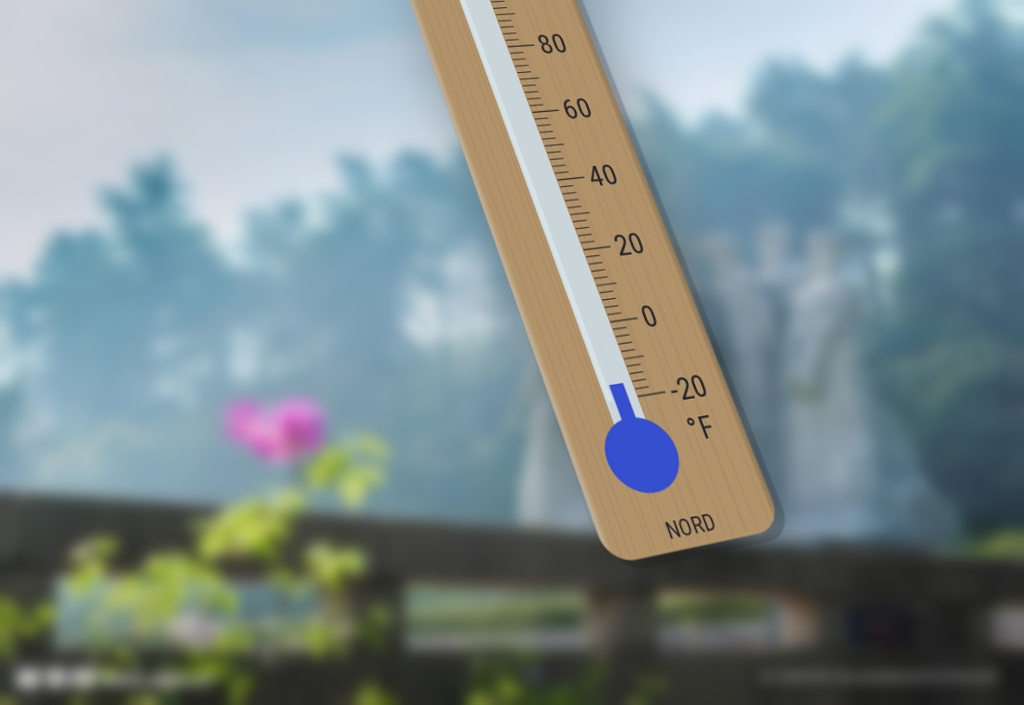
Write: -16 °F
